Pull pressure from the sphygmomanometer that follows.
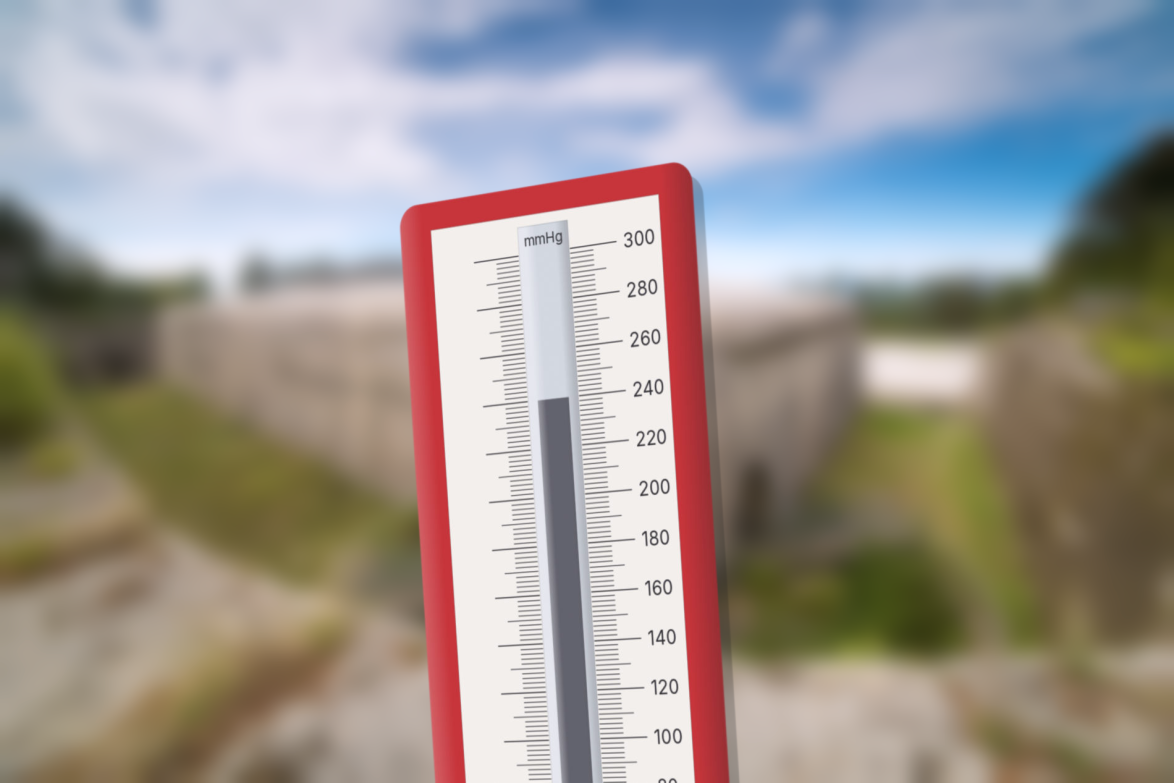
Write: 240 mmHg
